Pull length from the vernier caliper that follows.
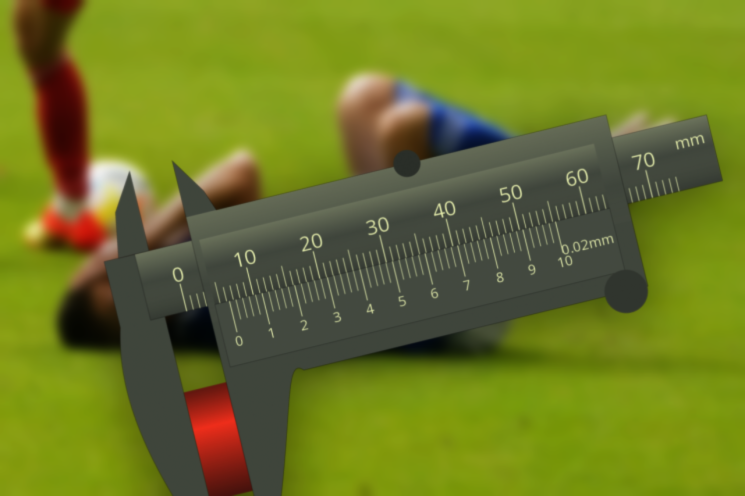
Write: 6.4 mm
